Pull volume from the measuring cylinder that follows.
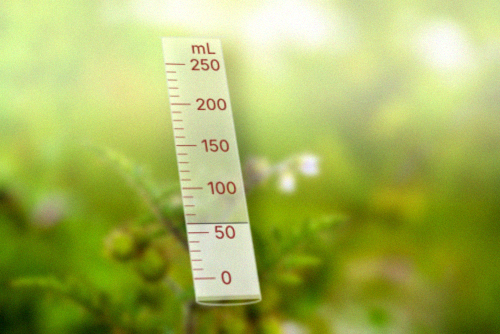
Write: 60 mL
